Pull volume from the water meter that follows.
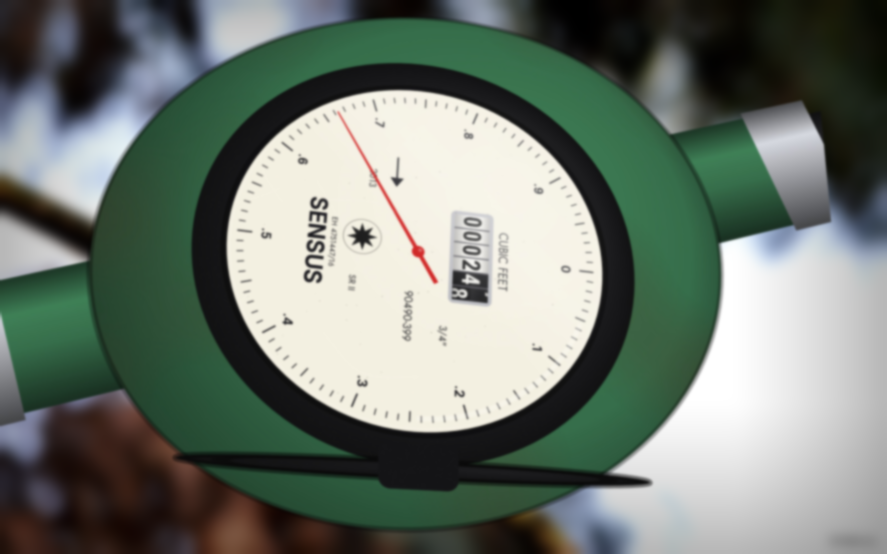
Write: 247.66 ft³
